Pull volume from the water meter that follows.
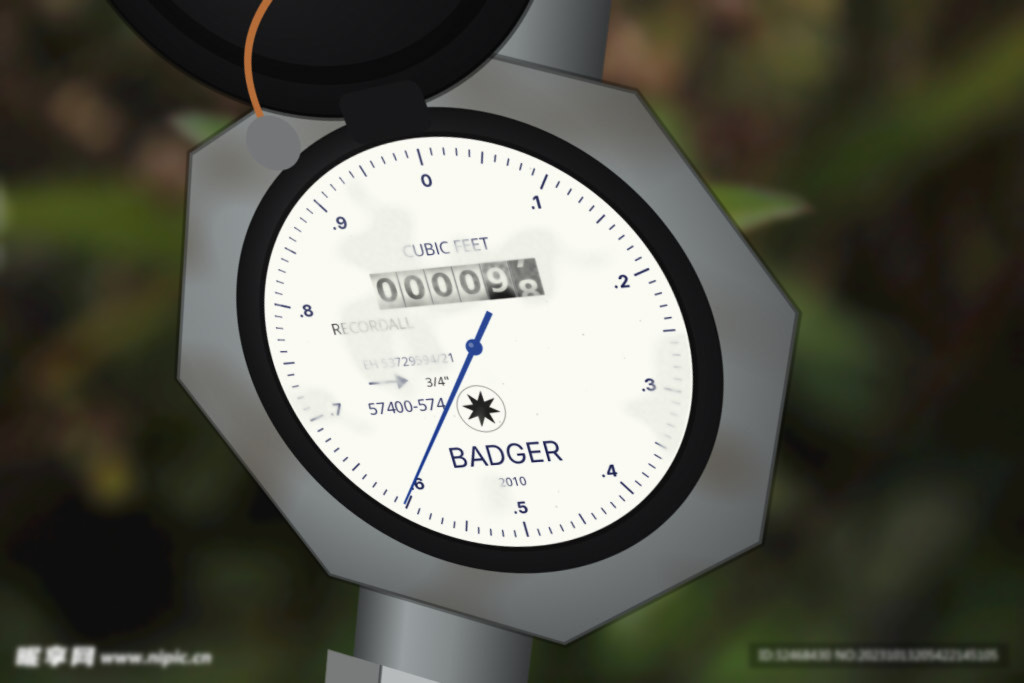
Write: 97.60 ft³
